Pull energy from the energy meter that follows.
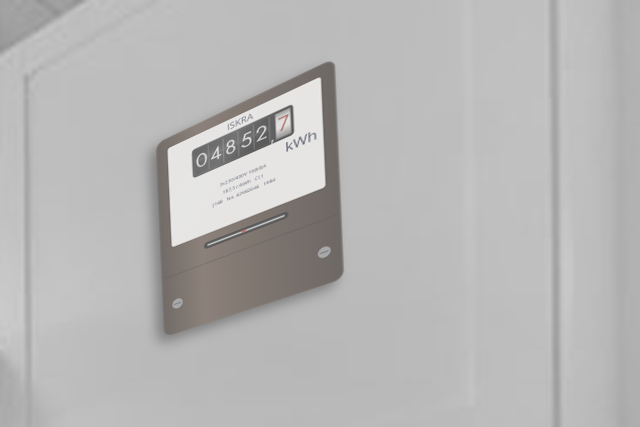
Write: 4852.7 kWh
